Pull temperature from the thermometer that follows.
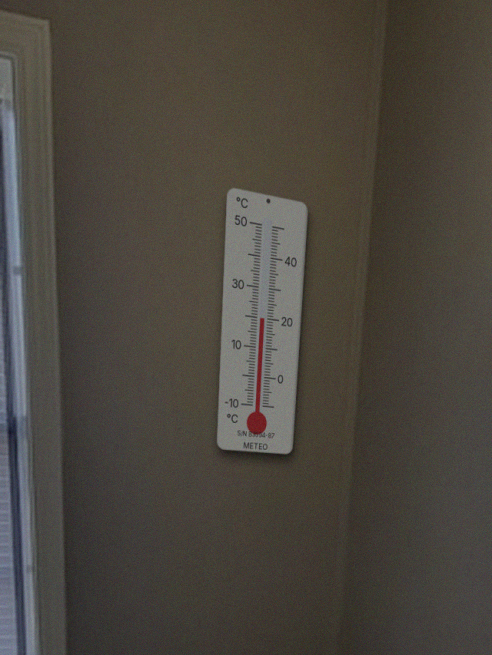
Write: 20 °C
